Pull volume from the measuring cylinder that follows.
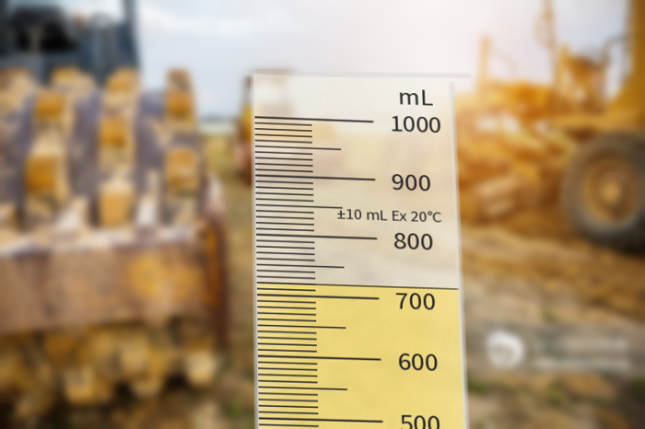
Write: 720 mL
